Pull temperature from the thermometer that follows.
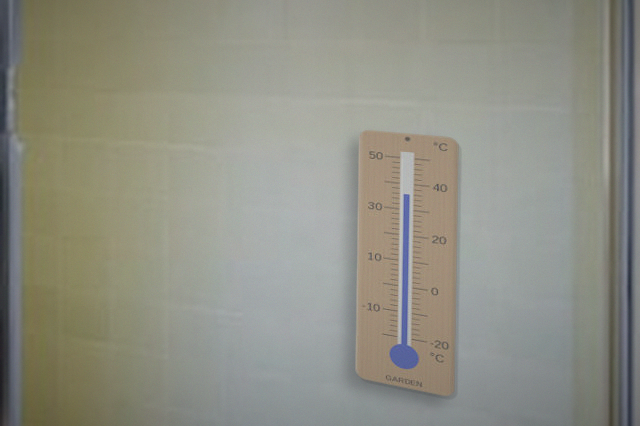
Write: 36 °C
